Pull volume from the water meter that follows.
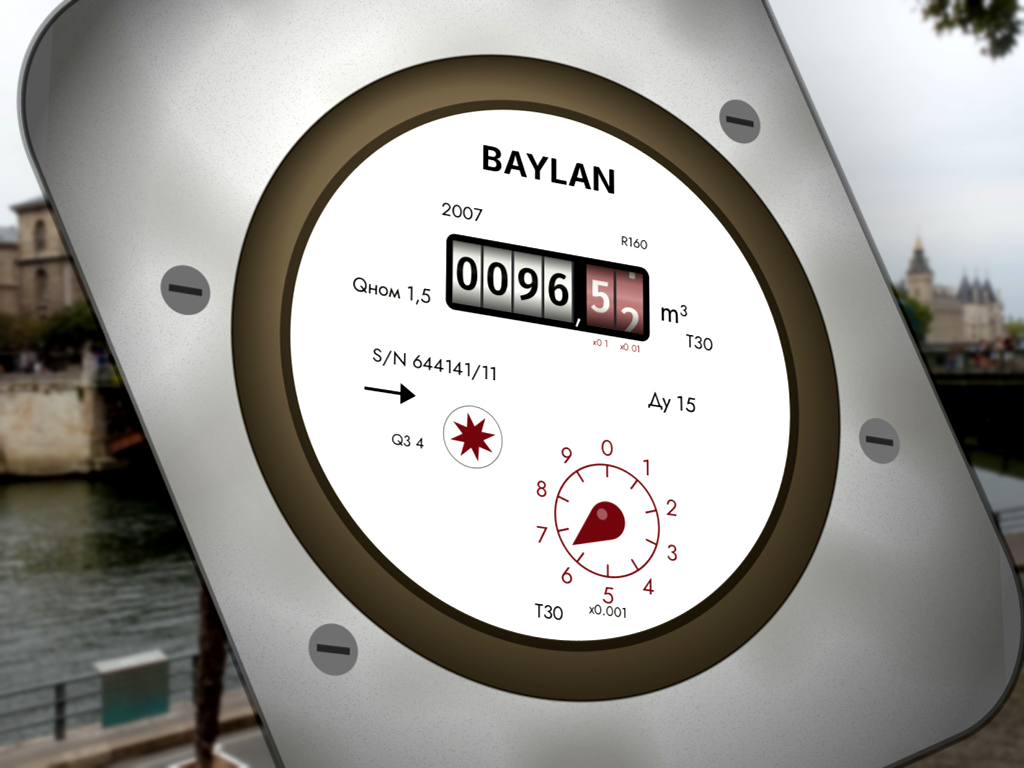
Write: 96.516 m³
